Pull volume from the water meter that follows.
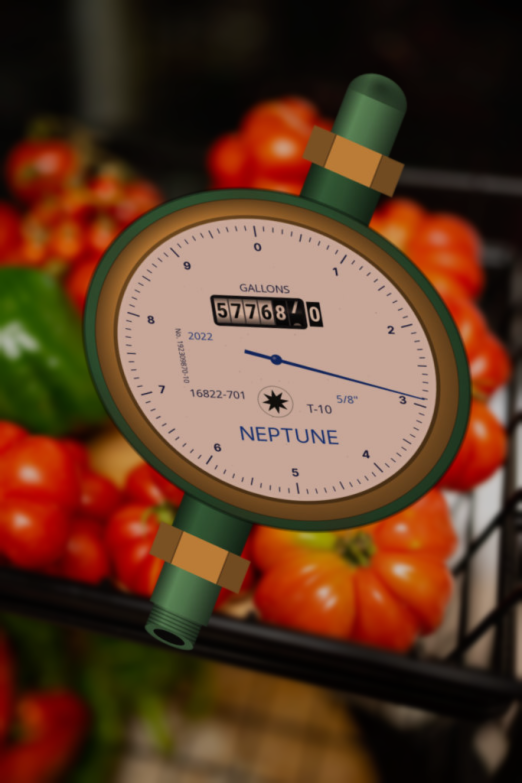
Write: 5776872.9 gal
